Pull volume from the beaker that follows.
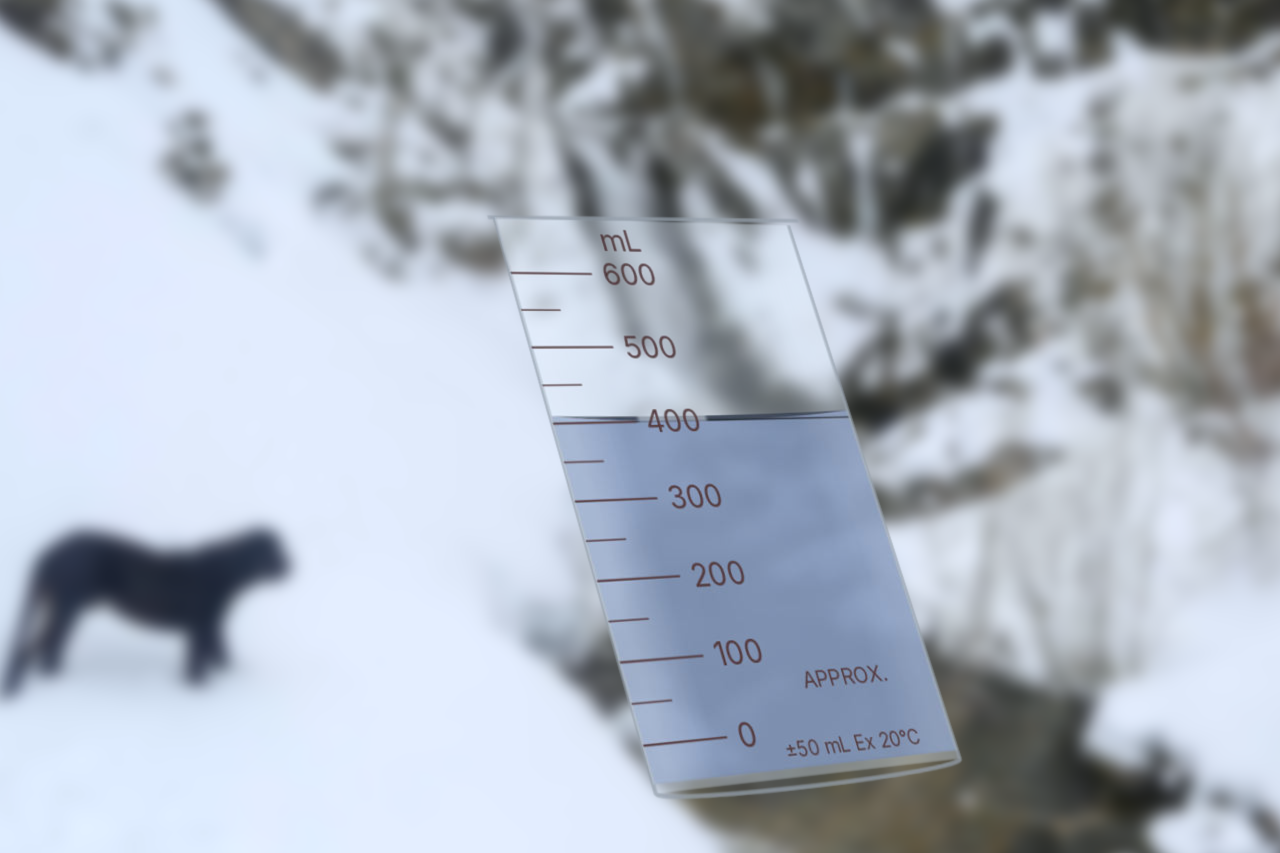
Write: 400 mL
